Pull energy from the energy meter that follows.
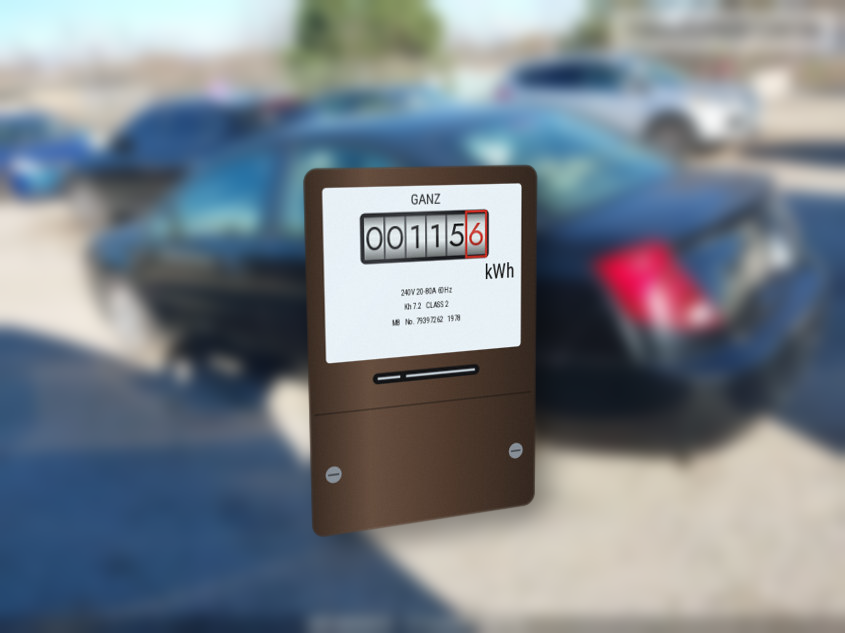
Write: 115.6 kWh
